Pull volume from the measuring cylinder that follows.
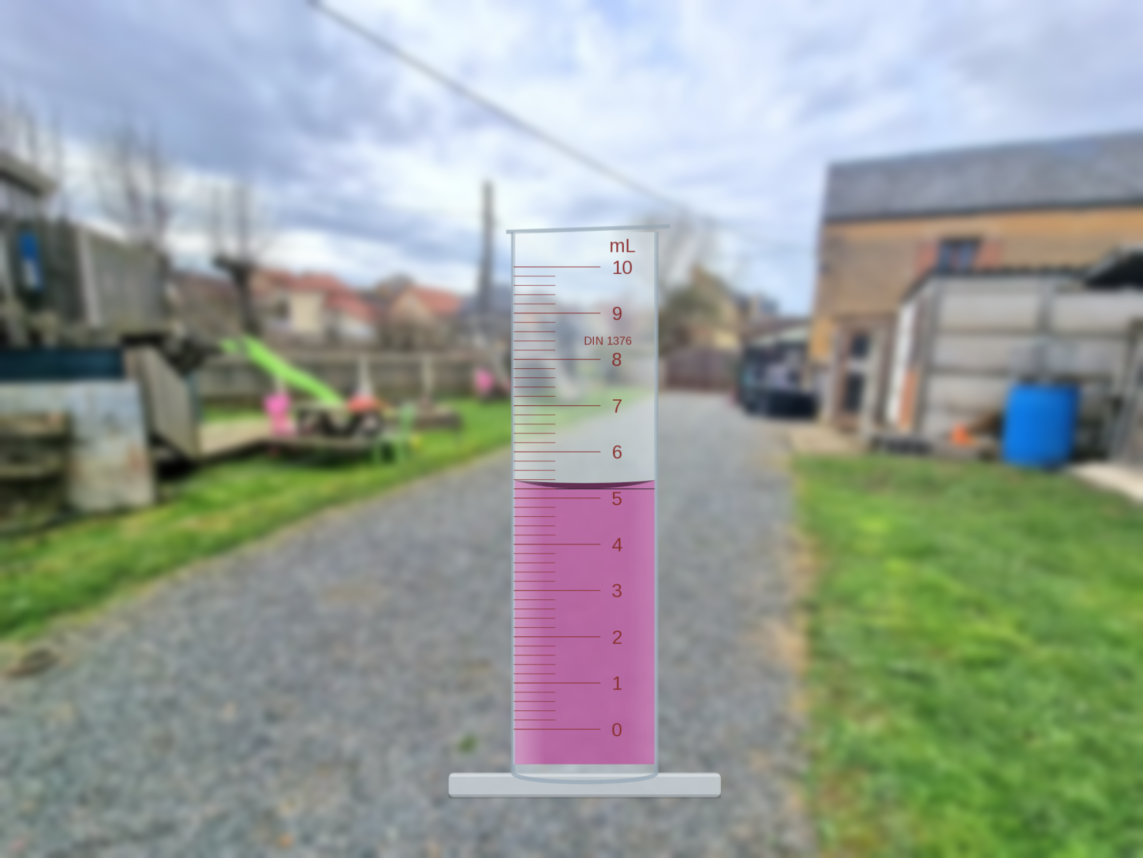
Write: 5.2 mL
